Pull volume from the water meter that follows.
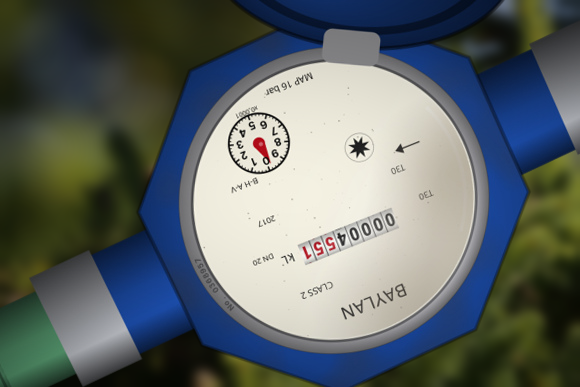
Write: 4.5509 kL
